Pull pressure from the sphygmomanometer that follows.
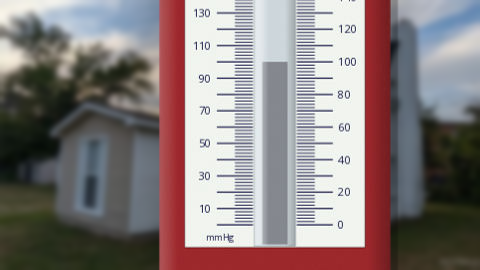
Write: 100 mmHg
